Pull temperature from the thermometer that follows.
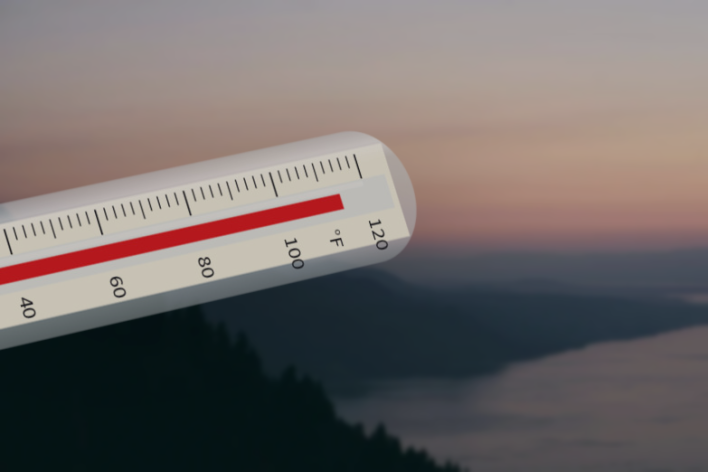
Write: 114 °F
